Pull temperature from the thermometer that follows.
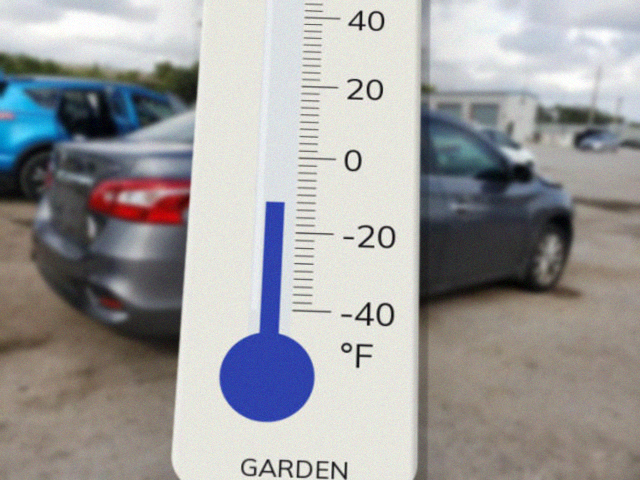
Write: -12 °F
